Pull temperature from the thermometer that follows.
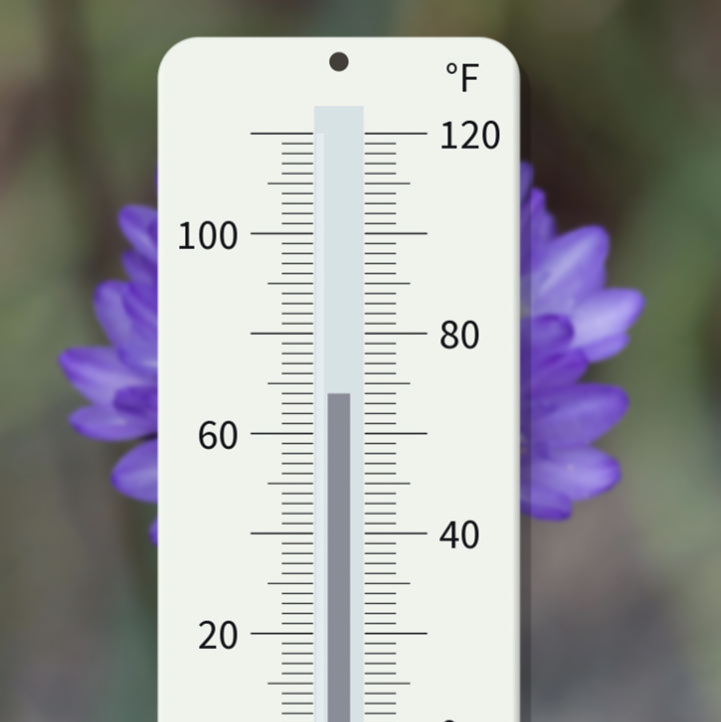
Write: 68 °F
